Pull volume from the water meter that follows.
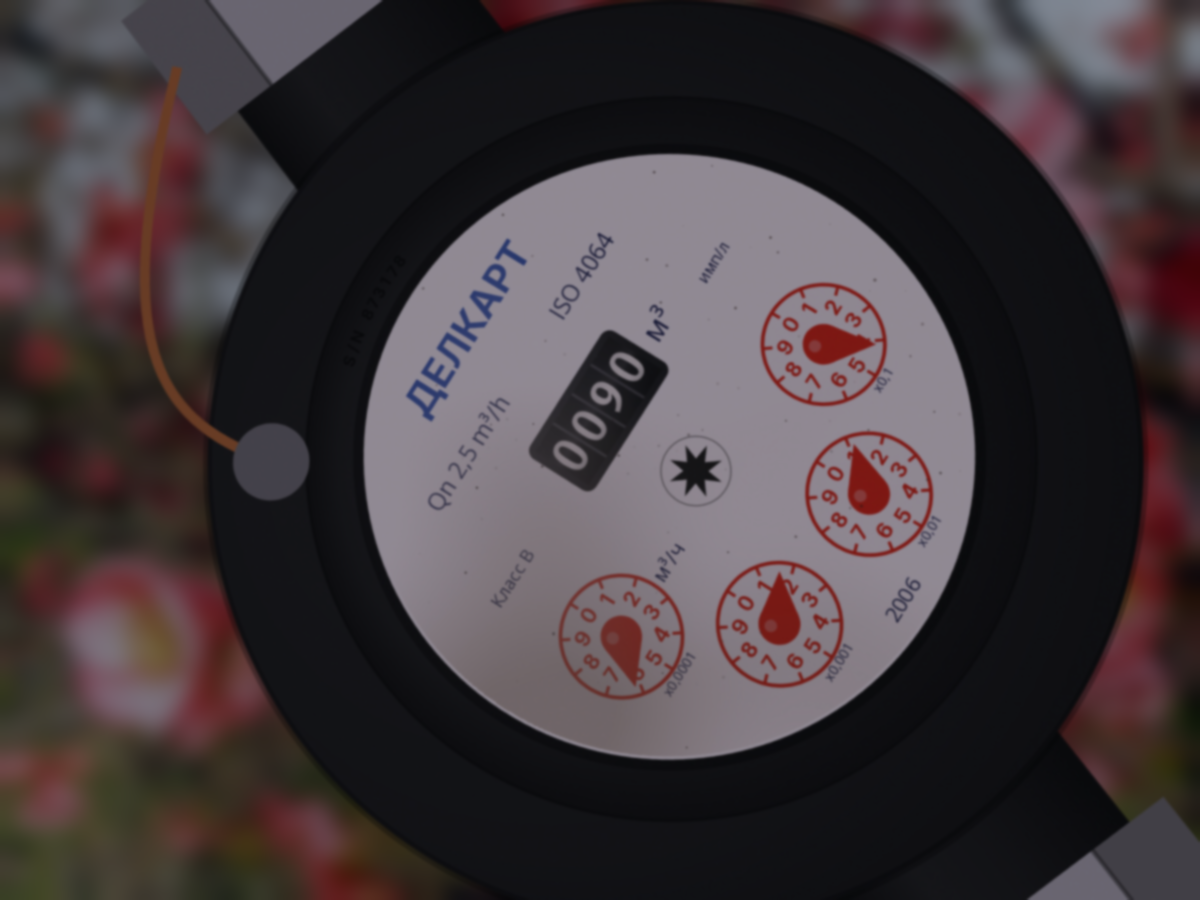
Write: 90.4116 m³
